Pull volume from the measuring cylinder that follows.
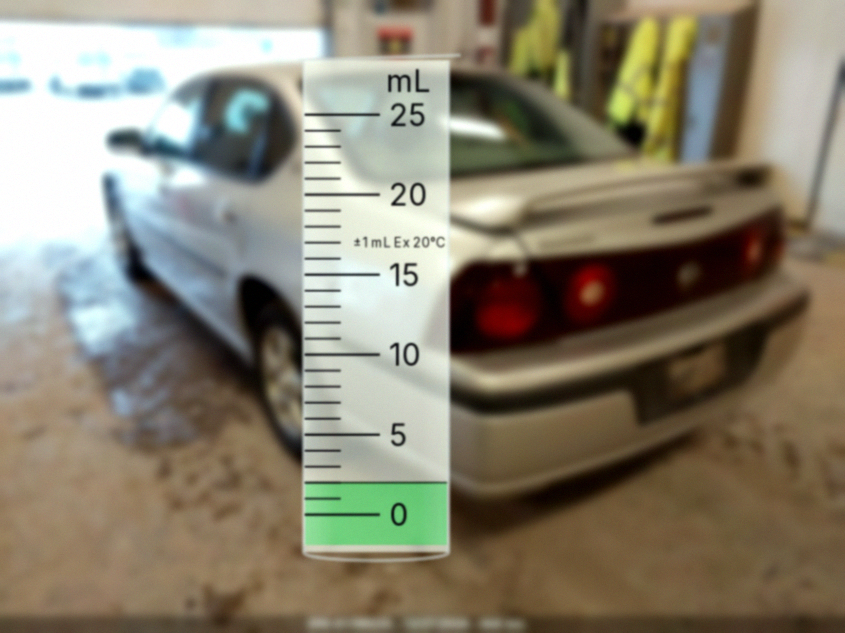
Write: 2 mL
